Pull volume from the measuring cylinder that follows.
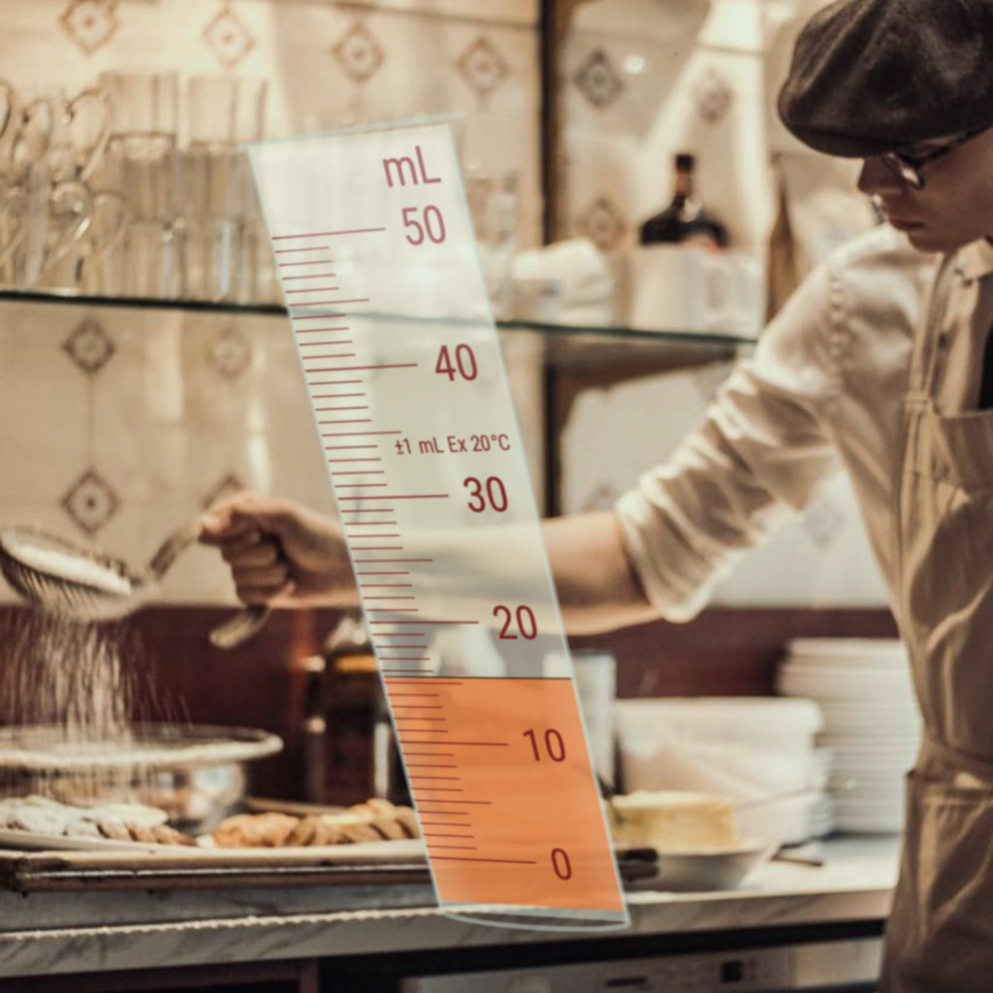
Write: 15.5 mL
